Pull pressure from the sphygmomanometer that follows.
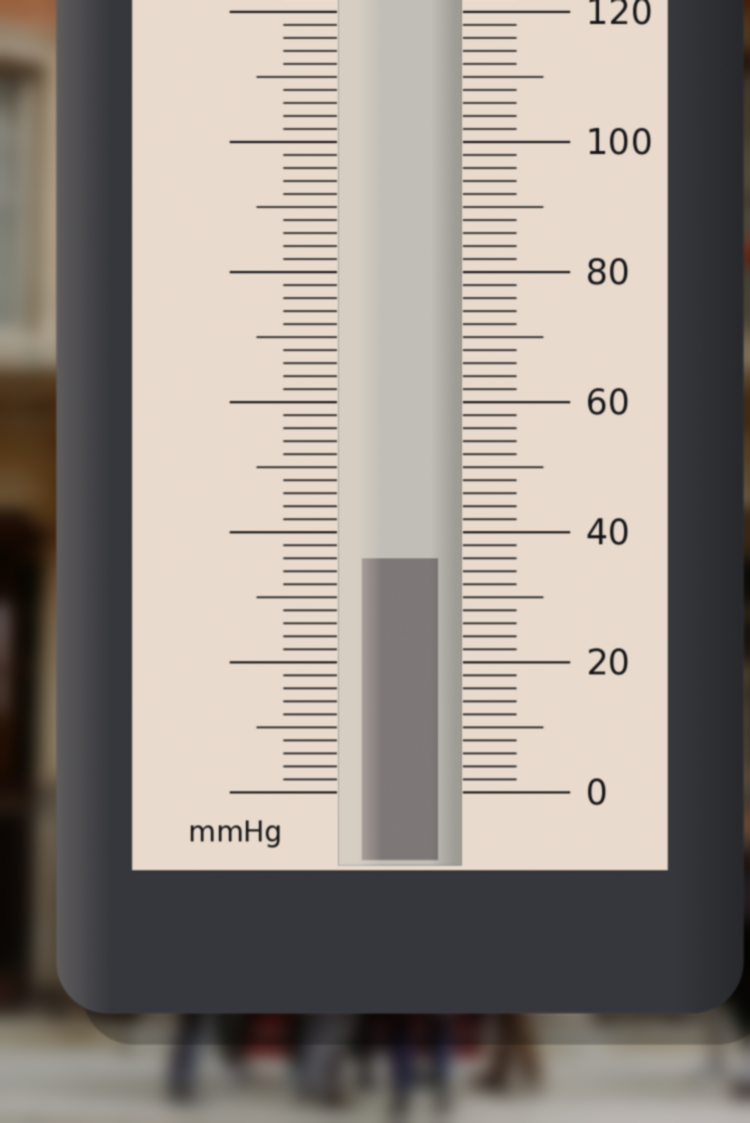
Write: 36 mmHg
